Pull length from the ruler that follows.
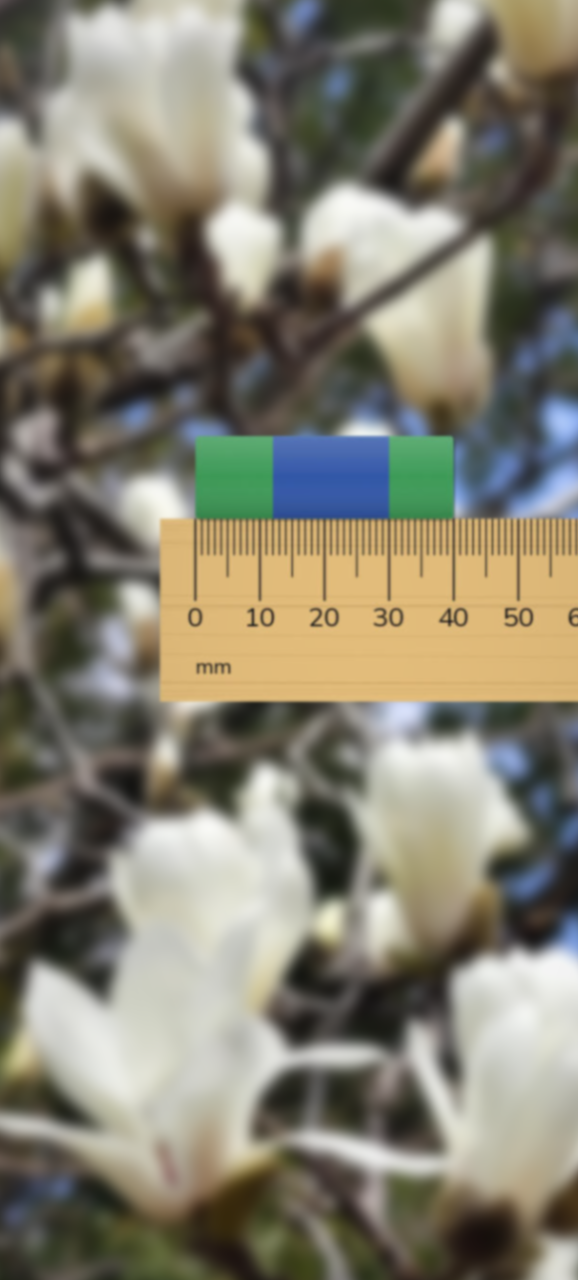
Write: 40 mm
